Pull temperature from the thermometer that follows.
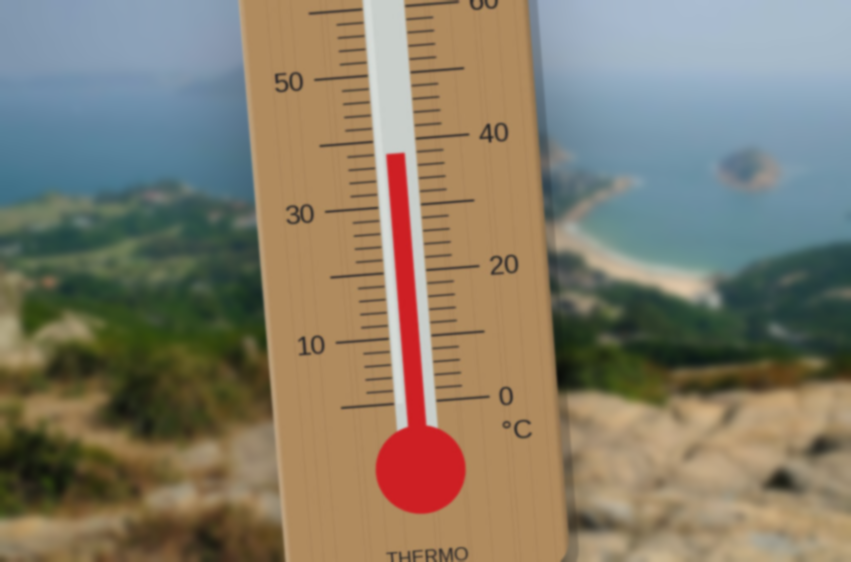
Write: 38 °C
